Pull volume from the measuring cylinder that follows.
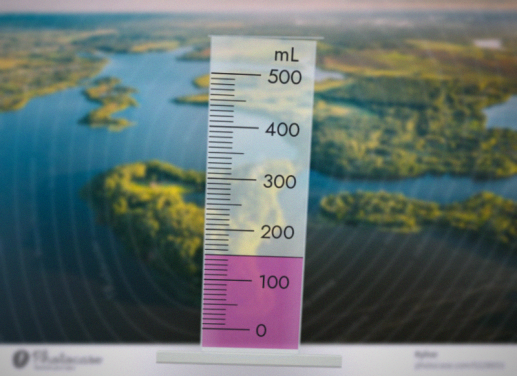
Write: 150 mL
